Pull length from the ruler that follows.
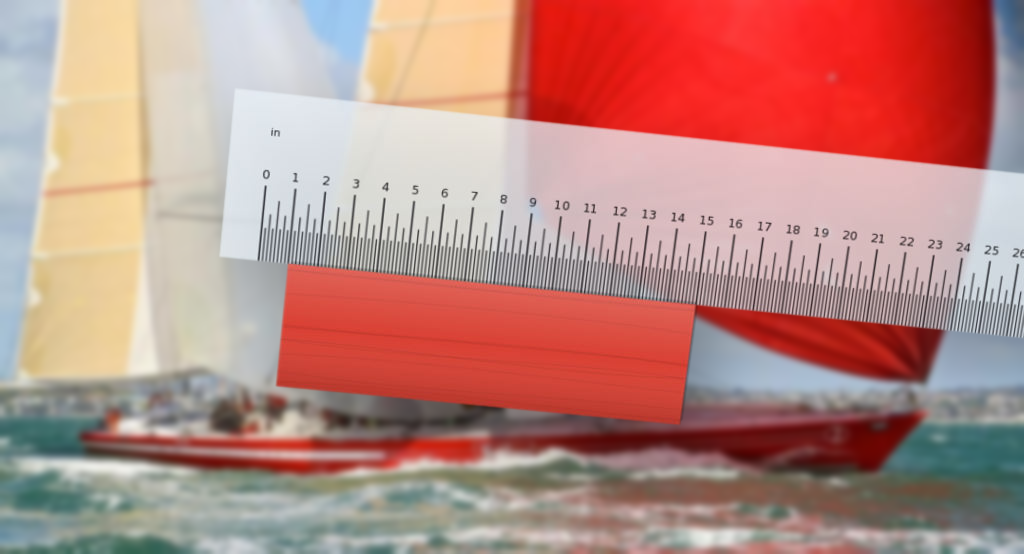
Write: 14 in
